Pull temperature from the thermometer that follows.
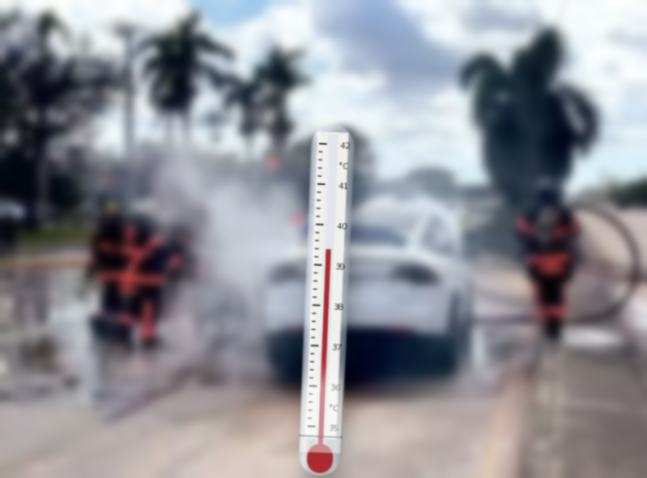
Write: 39.4 °C
